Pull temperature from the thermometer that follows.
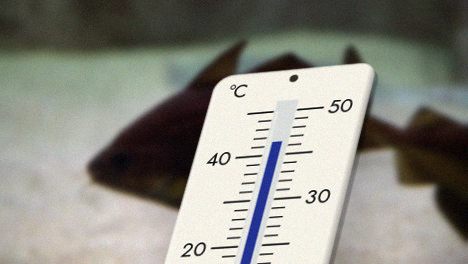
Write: 43 °C
